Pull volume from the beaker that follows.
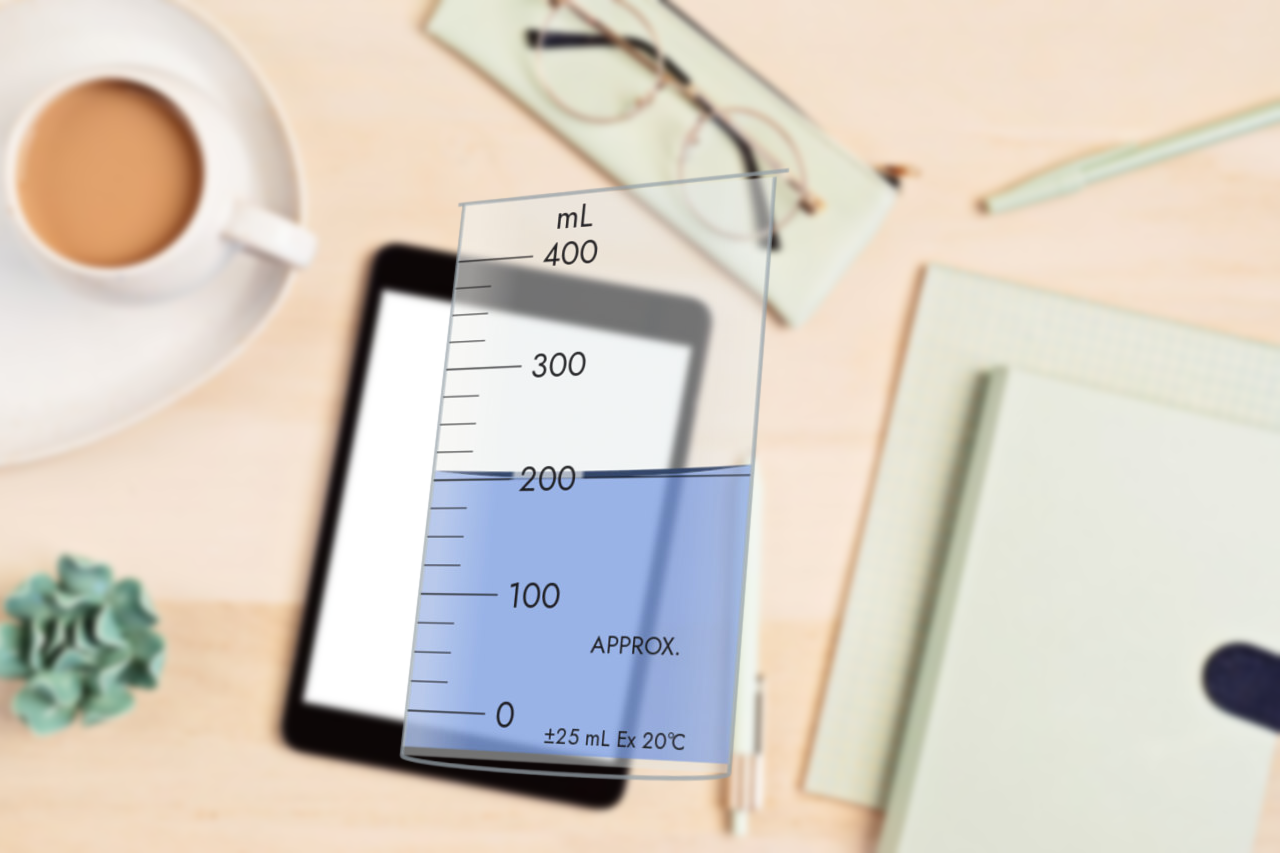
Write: 200 mL
